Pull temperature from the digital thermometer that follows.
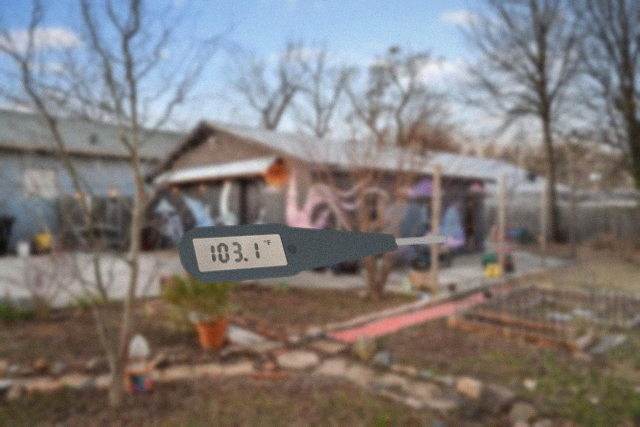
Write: 103.1 °F
